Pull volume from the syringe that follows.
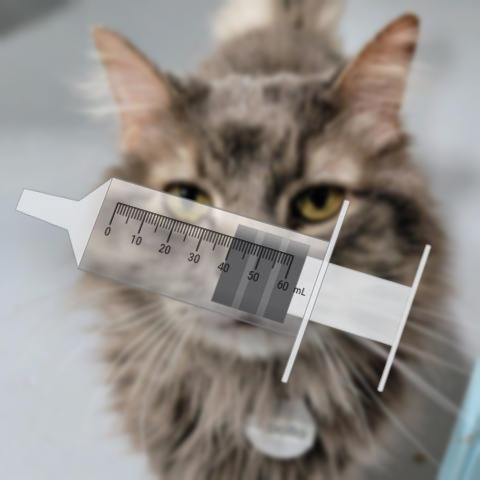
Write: 40 mL
